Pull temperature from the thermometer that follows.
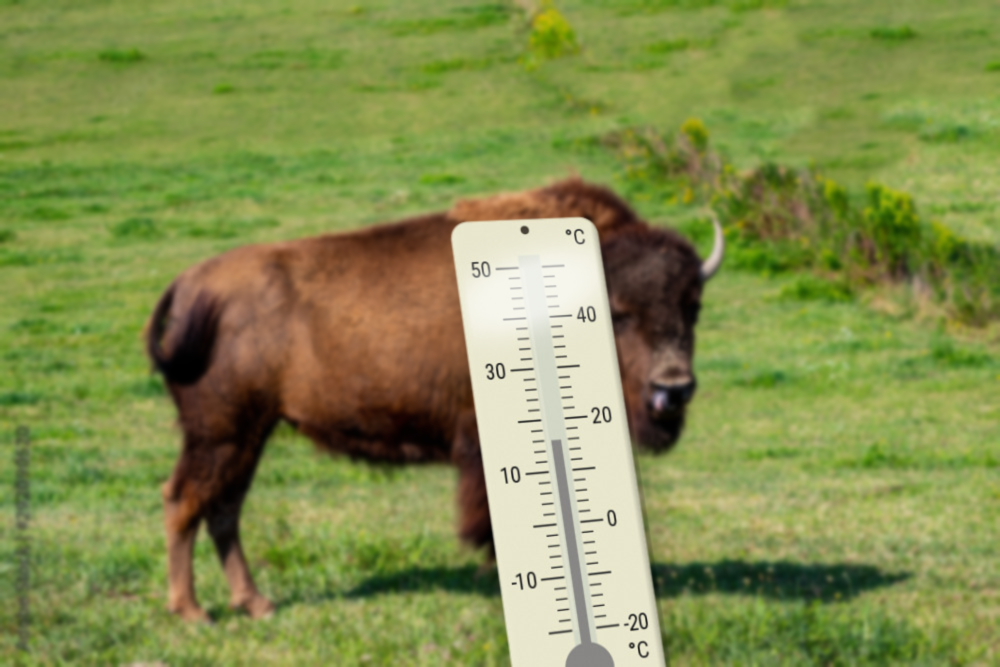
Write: 16 °C
